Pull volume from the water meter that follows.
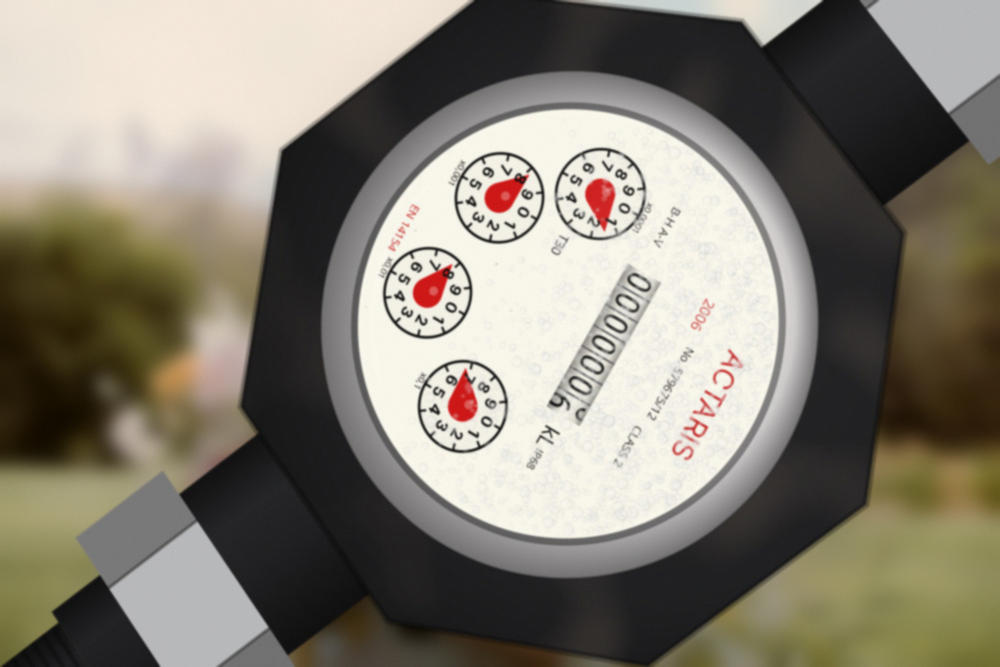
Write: 5.6781 kL
